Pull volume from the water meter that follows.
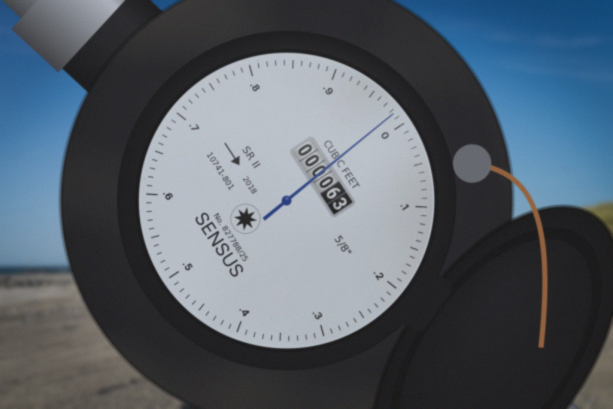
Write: 62.98 ft³
